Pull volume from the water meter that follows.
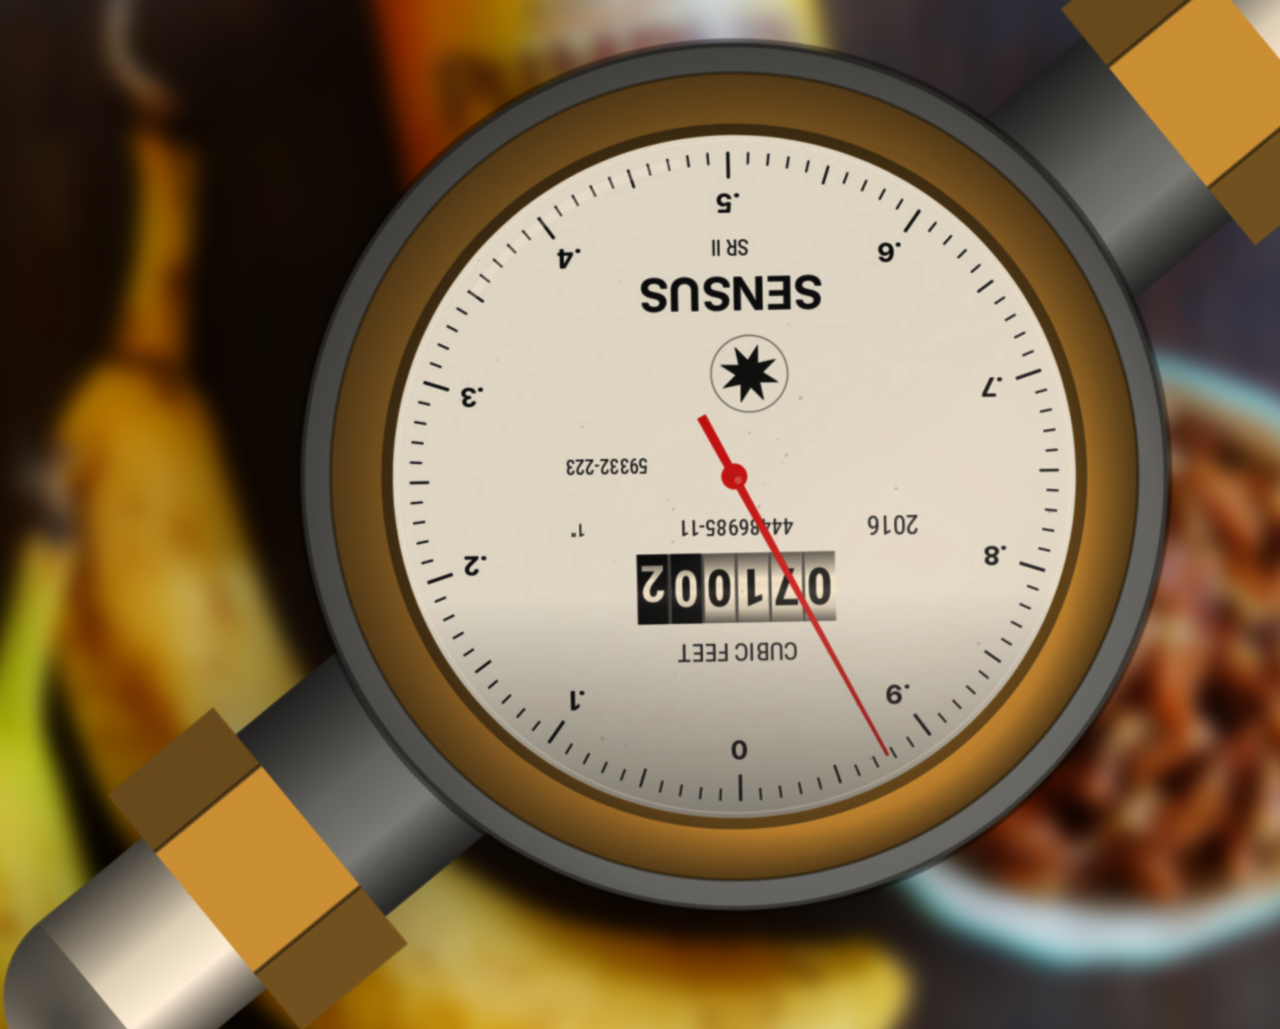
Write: 71001.92 ft³
